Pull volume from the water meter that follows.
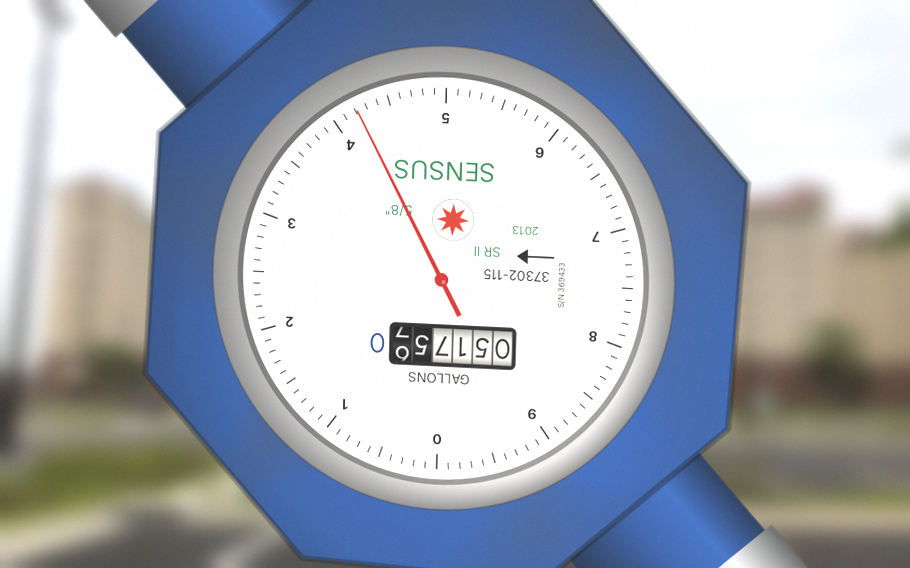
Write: 517564.2 gal
